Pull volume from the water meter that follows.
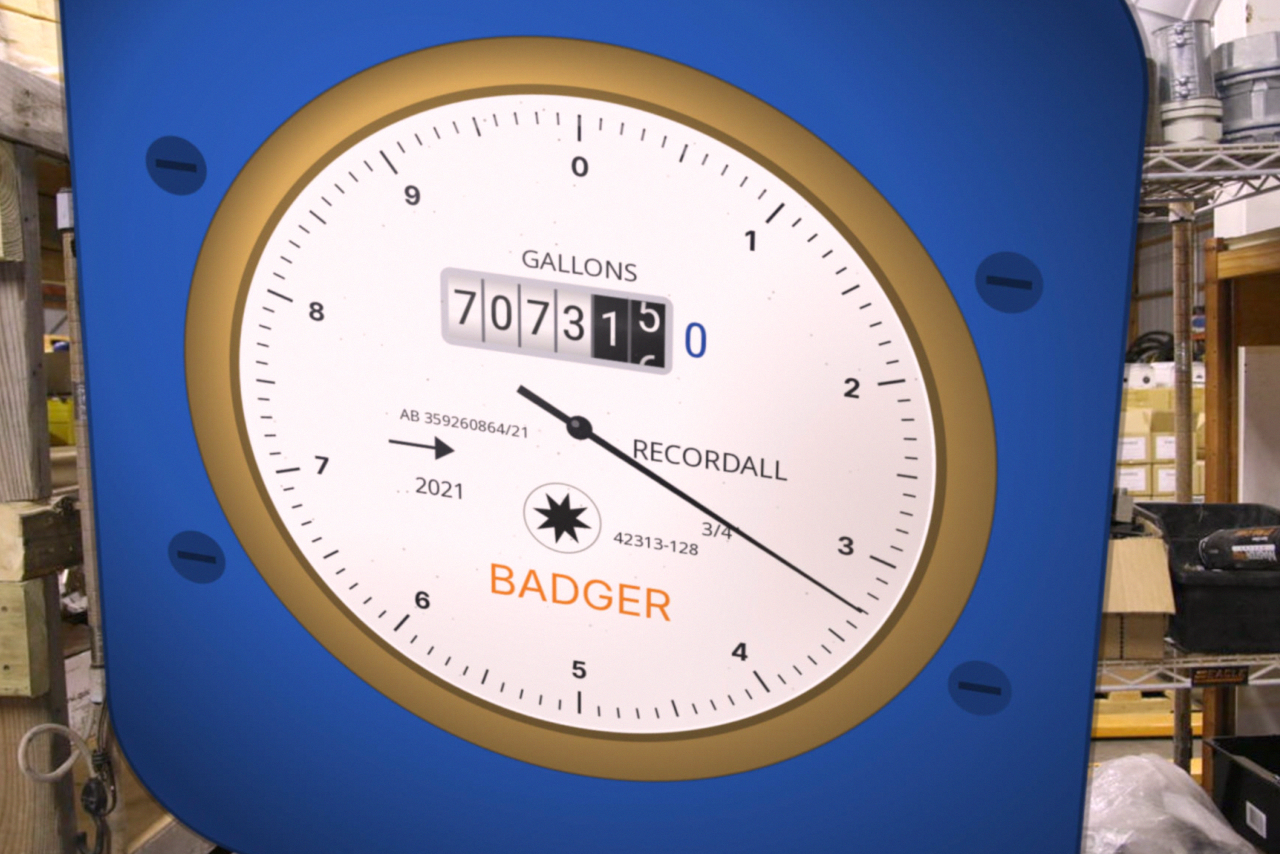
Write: 7073153.3 gal
